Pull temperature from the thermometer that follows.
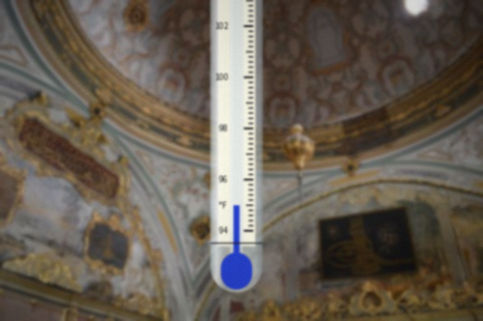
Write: 95 °F
